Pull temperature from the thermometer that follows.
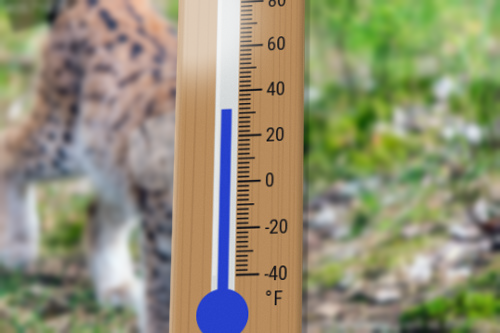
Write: 32 °F
